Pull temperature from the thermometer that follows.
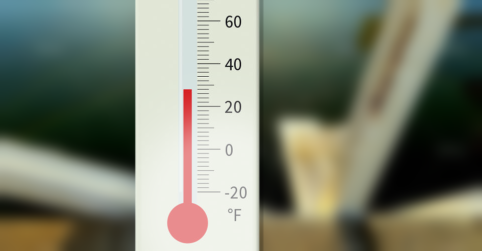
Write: 28 °F
